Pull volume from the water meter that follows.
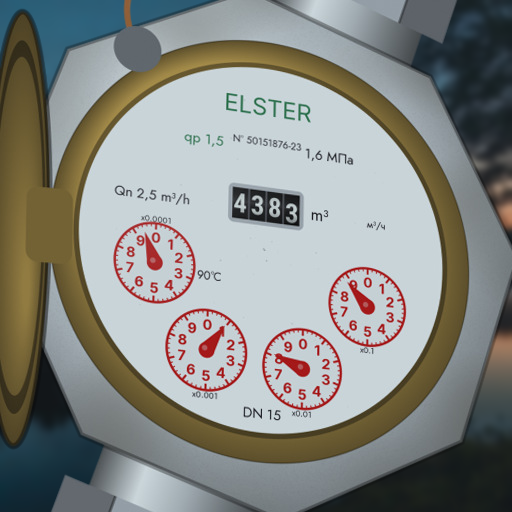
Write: 4382.8809 m³
